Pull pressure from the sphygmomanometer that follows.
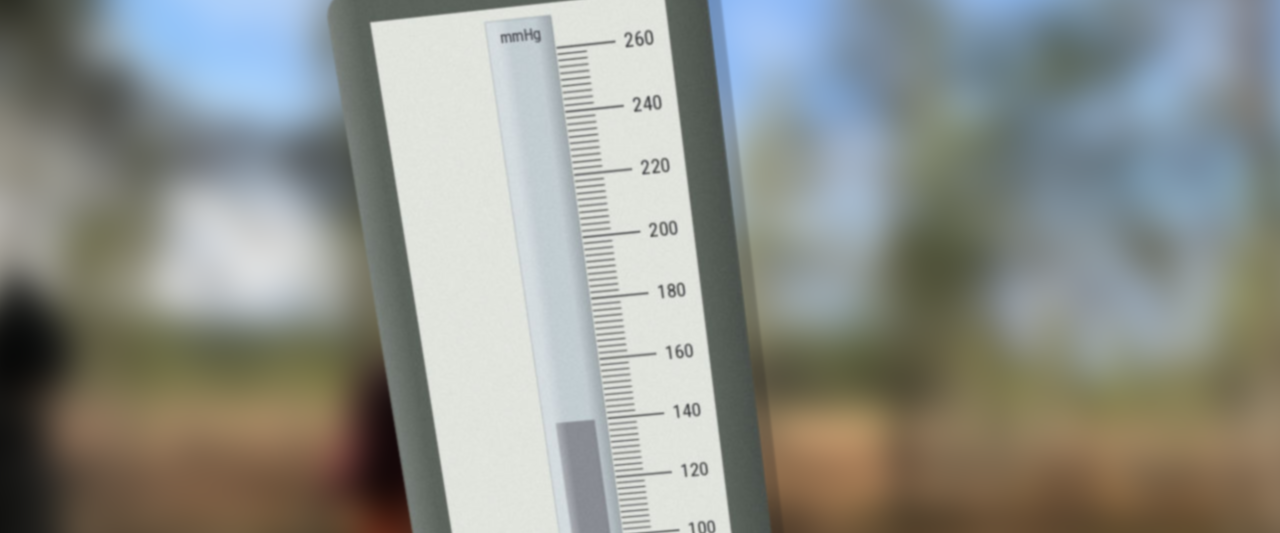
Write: 140 mmHg
